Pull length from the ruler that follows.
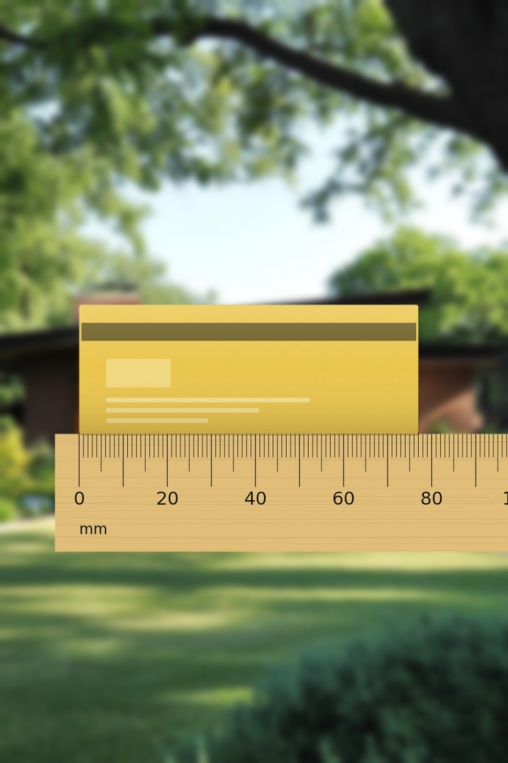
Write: 77 mm
